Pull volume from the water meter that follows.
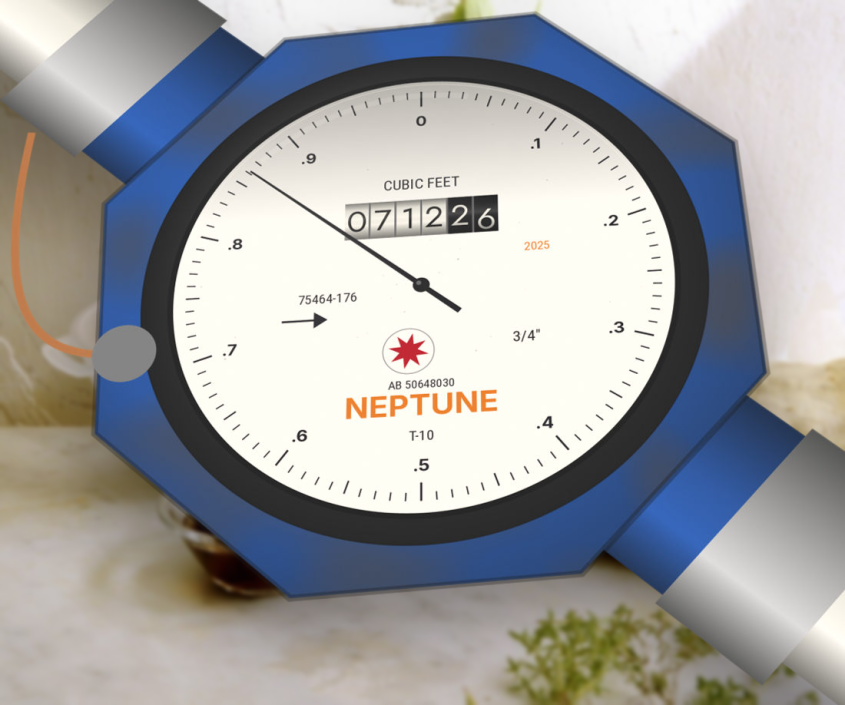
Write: 71225.86 ft³
